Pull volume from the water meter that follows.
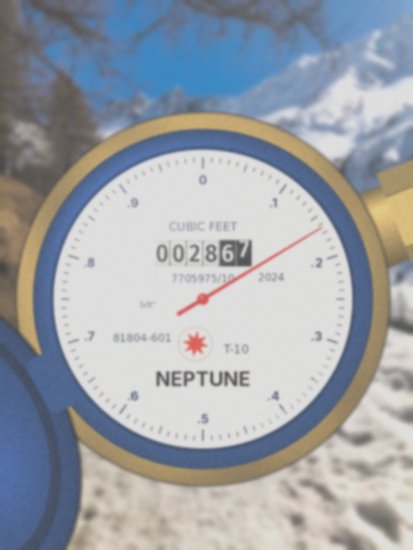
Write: 2867.16 ft³
